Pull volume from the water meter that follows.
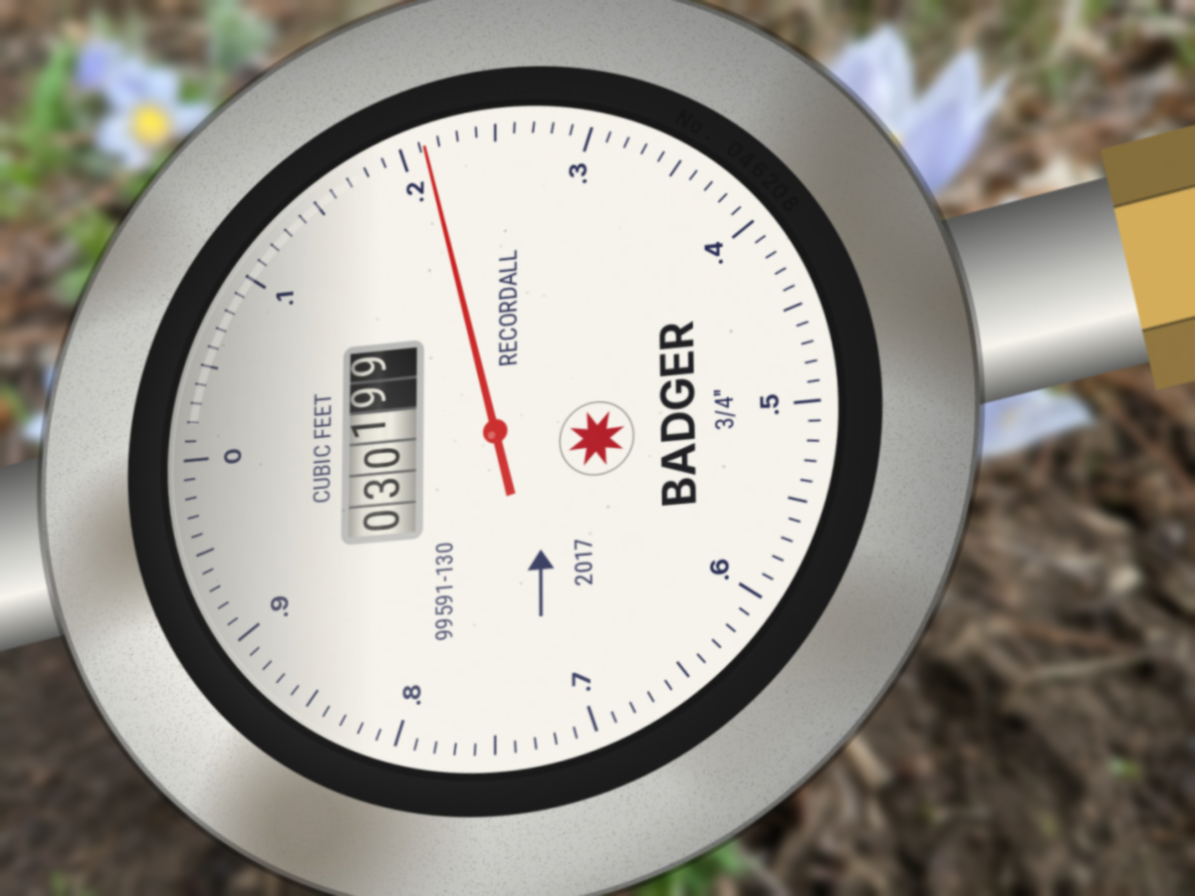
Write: 30199.21 ft³
